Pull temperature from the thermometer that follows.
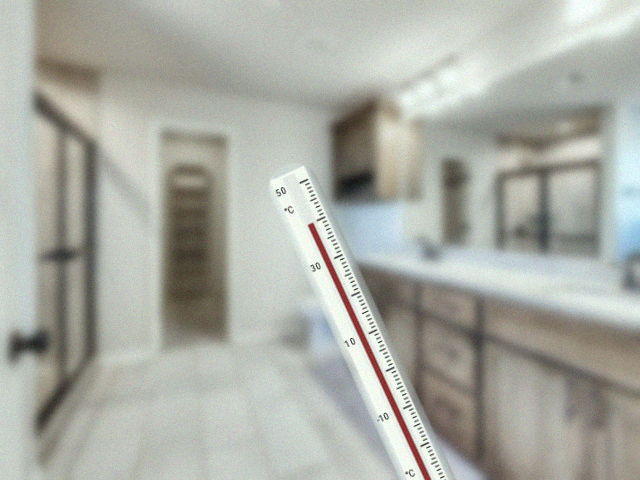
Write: 40 °C
